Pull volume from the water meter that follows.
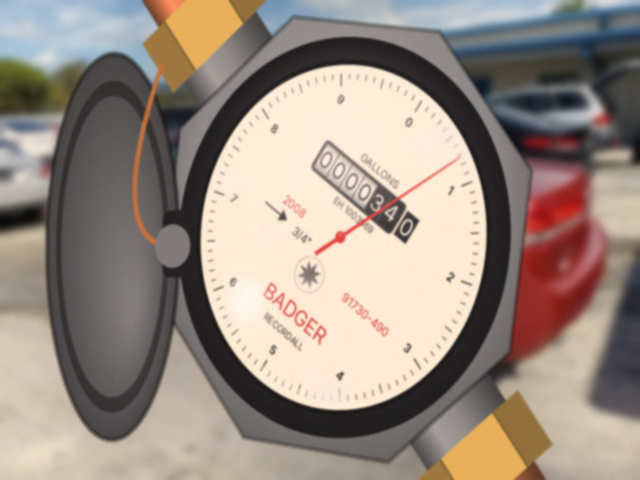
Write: 340.7 gal
